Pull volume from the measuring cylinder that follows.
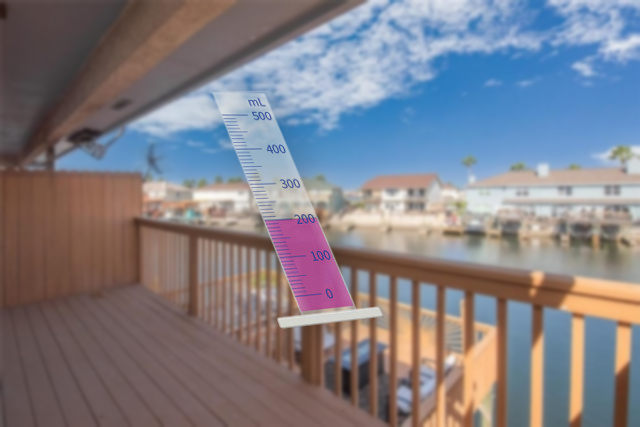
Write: 200 mL
